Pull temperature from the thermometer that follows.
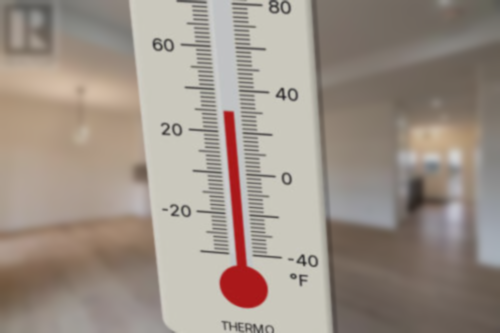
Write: 30 °F
